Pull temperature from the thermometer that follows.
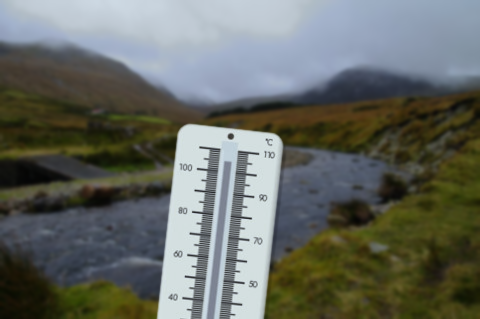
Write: 105 °C
